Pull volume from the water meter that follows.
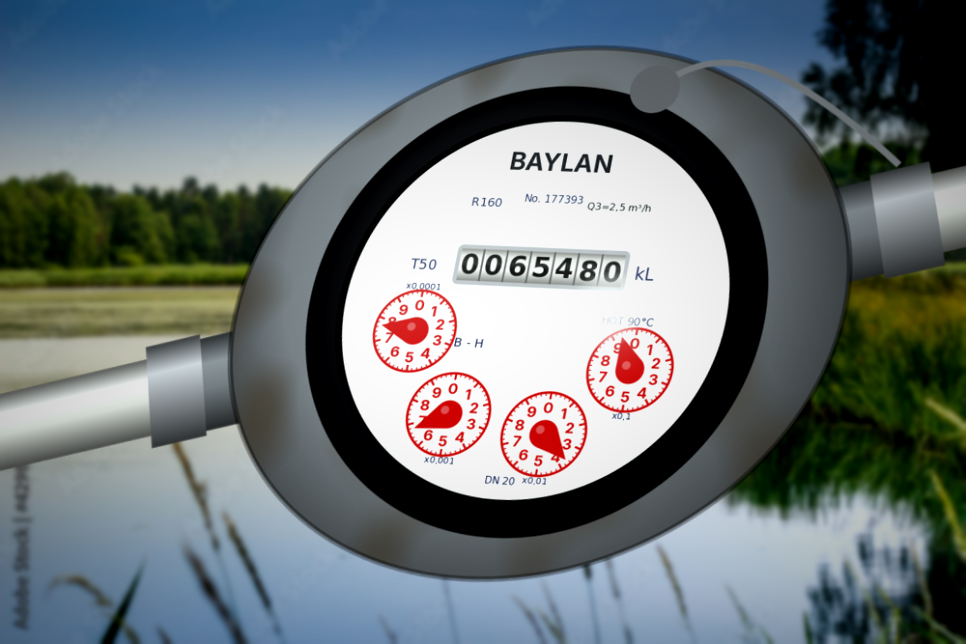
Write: 65479.9367 kL
